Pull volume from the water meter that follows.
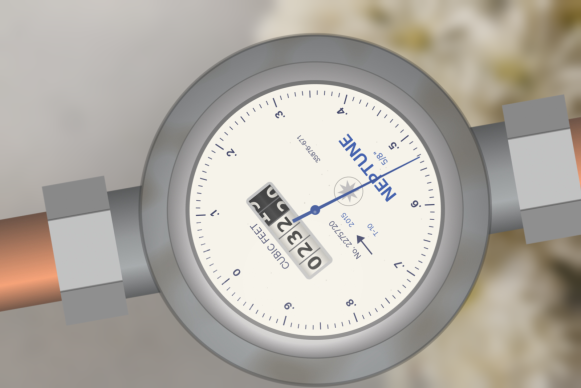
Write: 23219.53 ft³
